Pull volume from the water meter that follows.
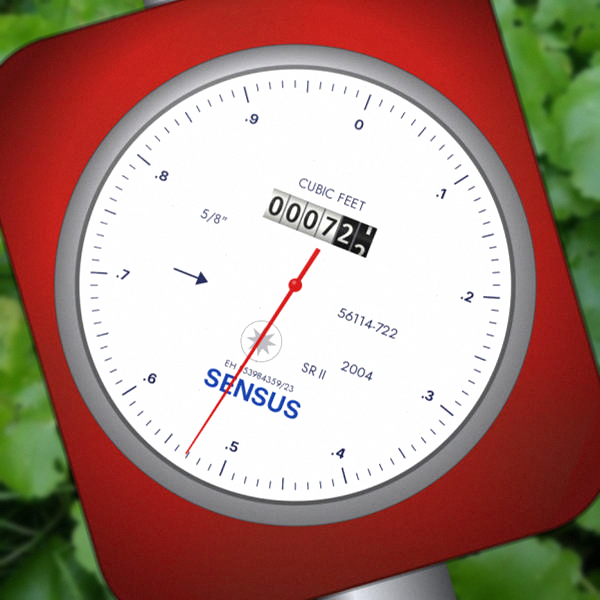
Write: 721.53 ft³
